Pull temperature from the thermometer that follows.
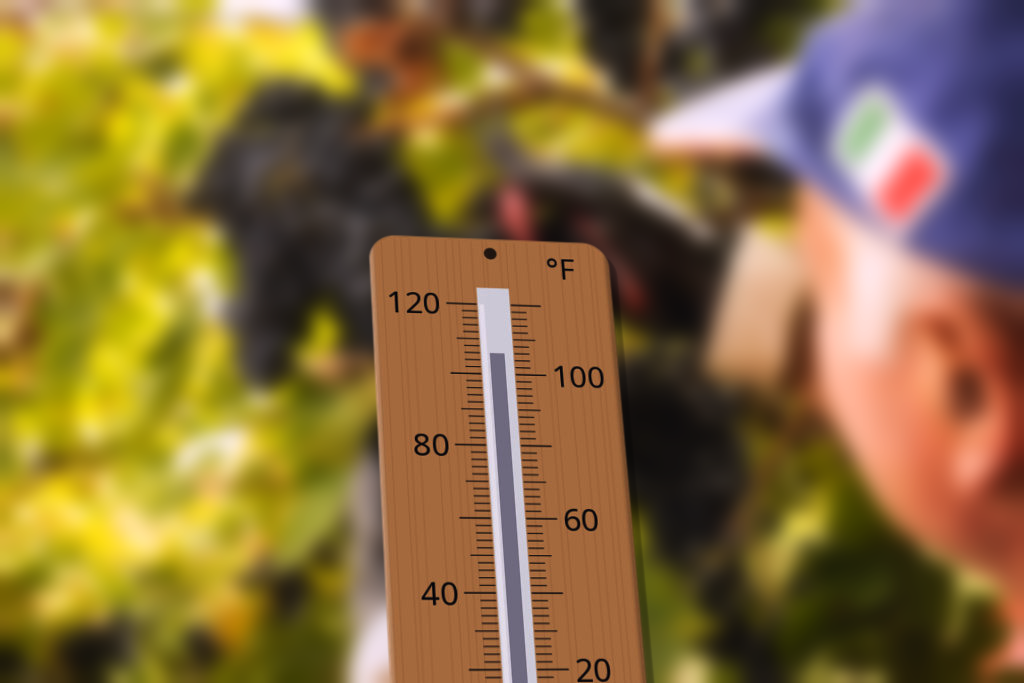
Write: 106 °F
